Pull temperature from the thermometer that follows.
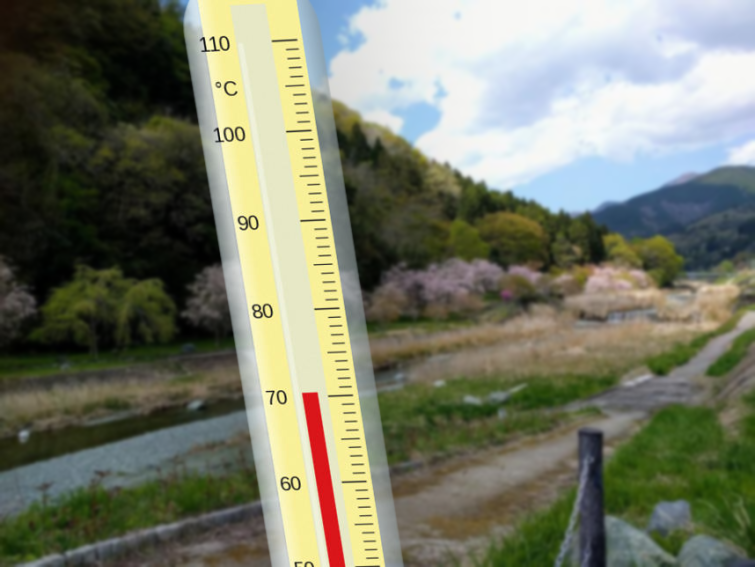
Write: 70.5 °C
